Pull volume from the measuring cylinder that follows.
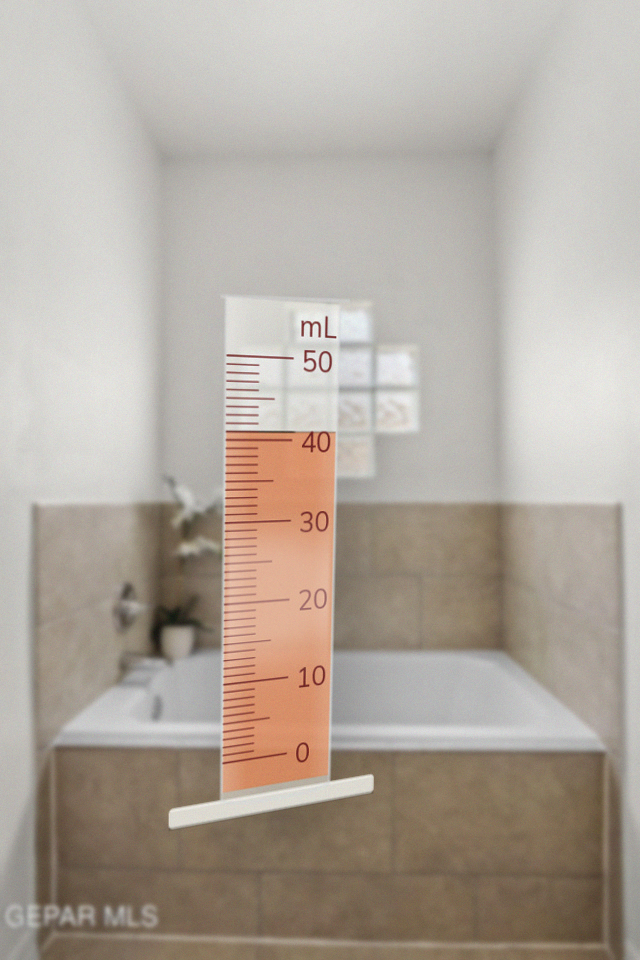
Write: 41 mL
